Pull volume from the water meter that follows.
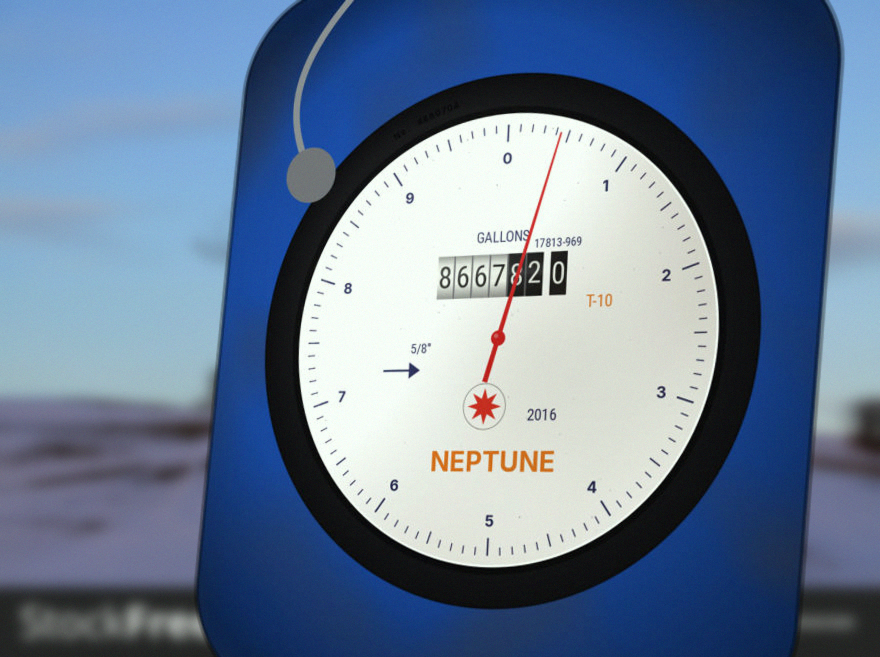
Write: 8667820.4 gal
